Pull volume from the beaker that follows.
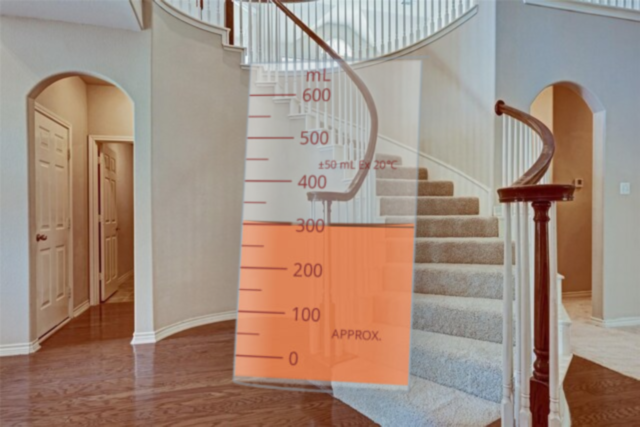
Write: 300 mL
